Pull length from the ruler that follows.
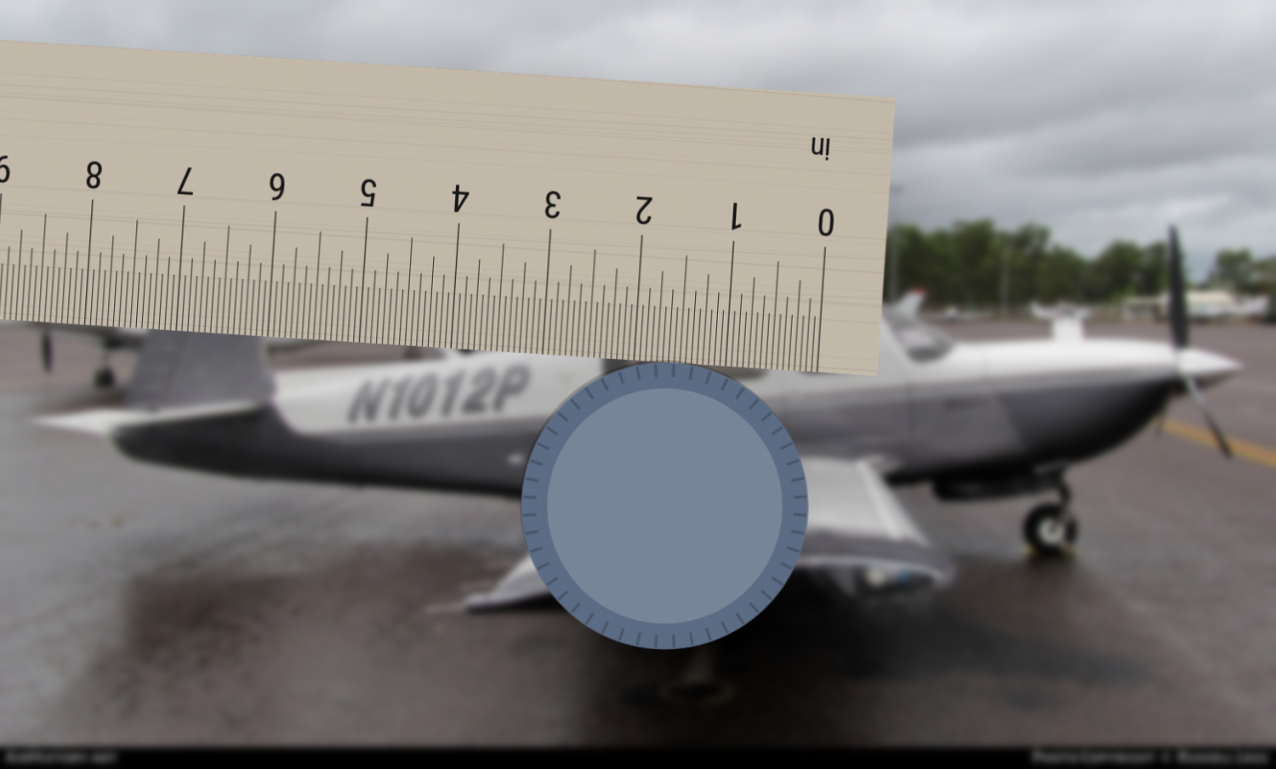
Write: 3.125 in
